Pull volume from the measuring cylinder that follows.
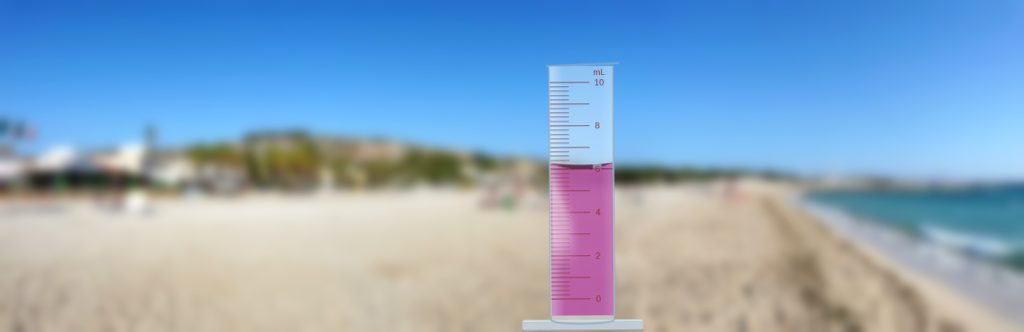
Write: 6 mL
